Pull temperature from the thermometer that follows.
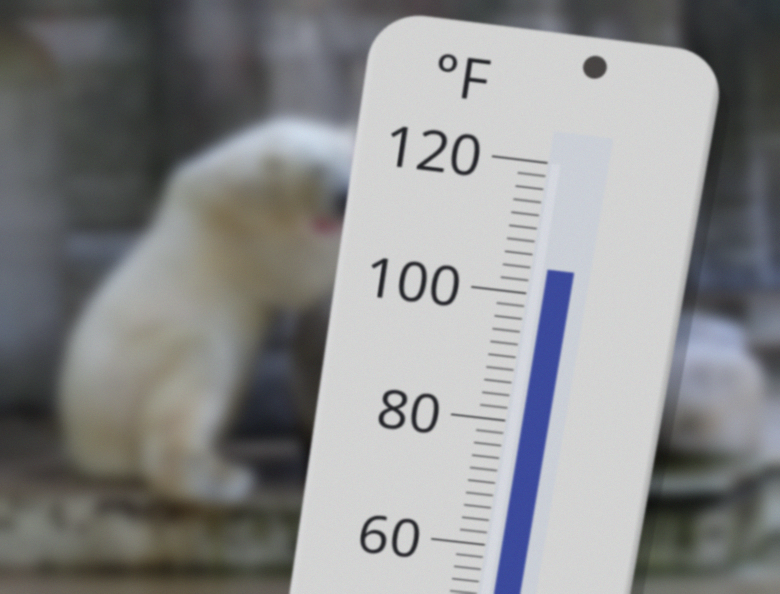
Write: 104 °F
